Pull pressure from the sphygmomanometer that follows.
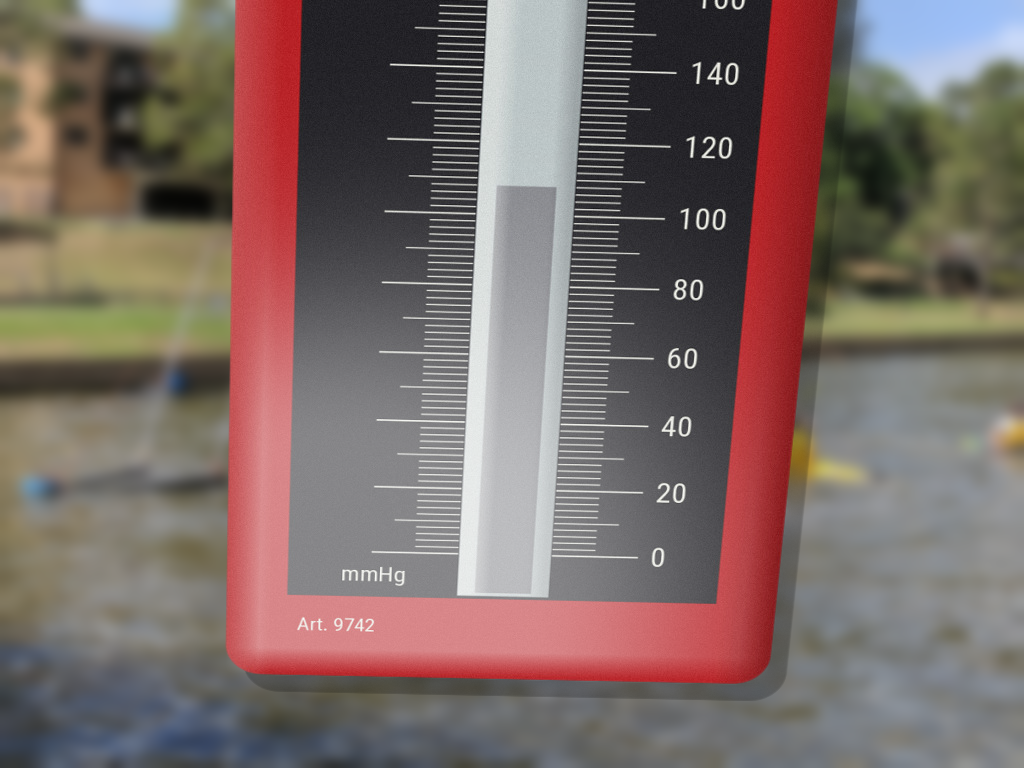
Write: 108 mmHg
